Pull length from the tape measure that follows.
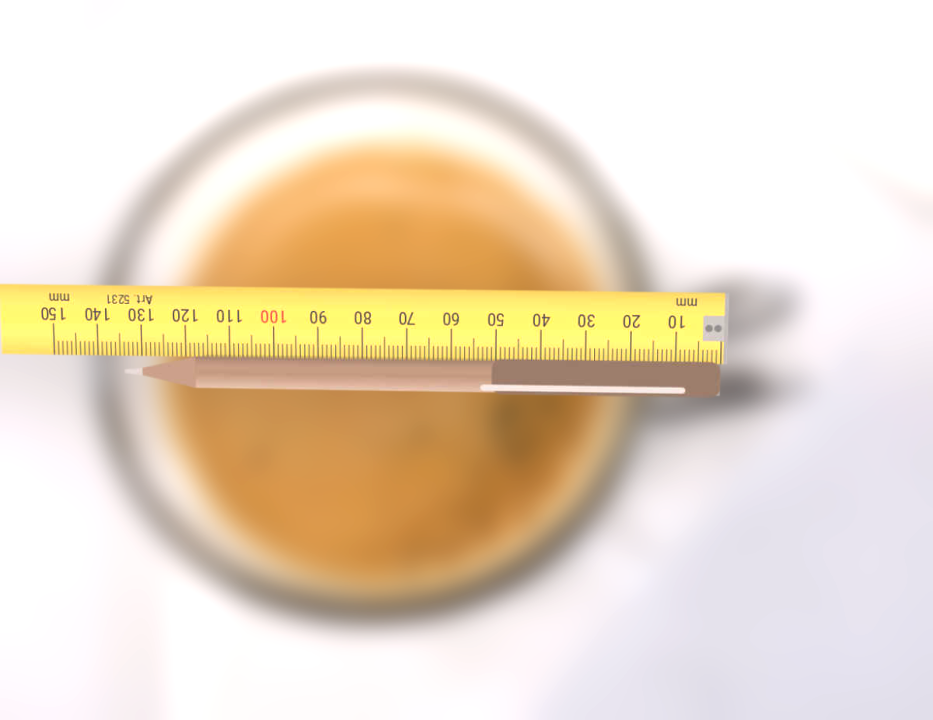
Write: 134 mm
